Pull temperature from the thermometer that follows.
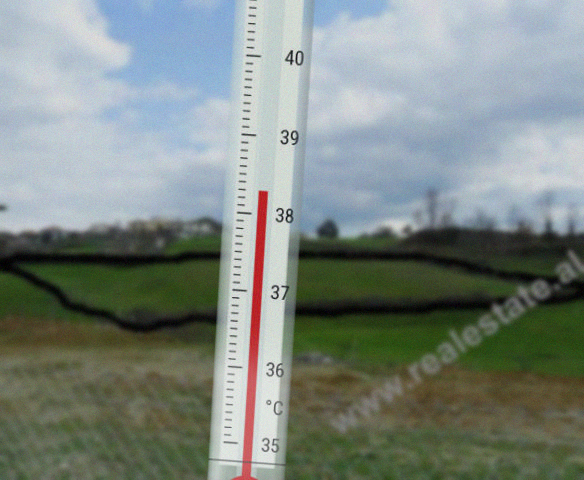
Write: 38.3 °C
